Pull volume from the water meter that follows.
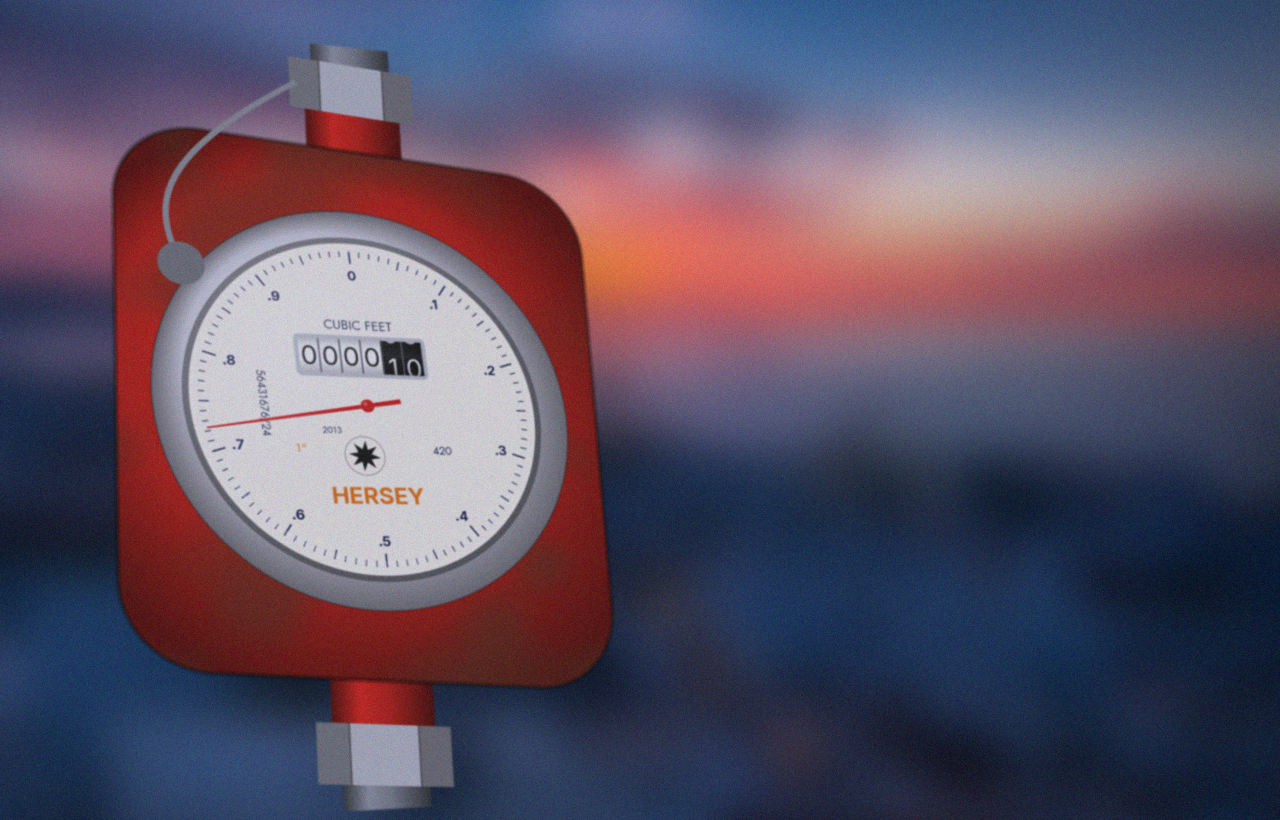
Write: 9.72 ft³
